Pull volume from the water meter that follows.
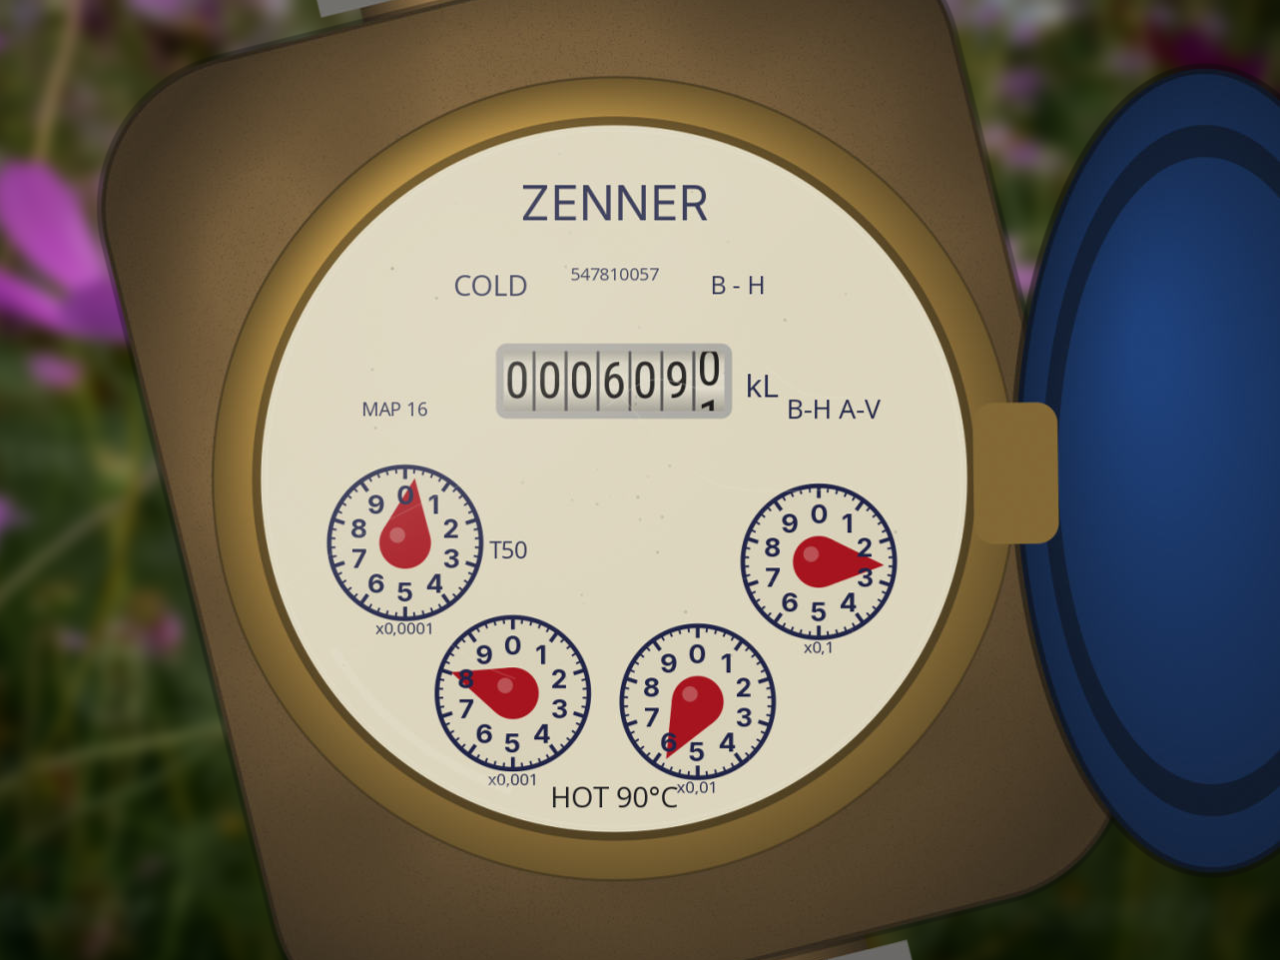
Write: 6090.2580 kL
